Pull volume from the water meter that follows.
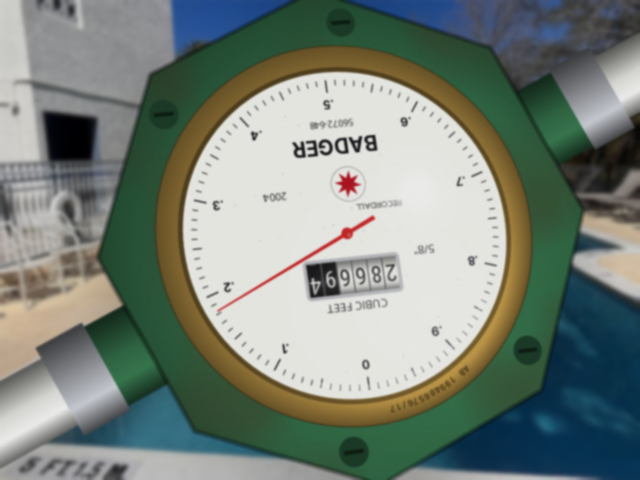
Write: 286694.18 ft³
